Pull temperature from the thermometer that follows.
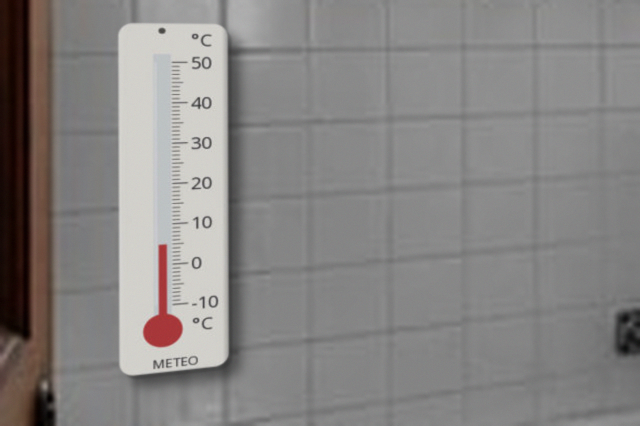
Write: 5 °C
